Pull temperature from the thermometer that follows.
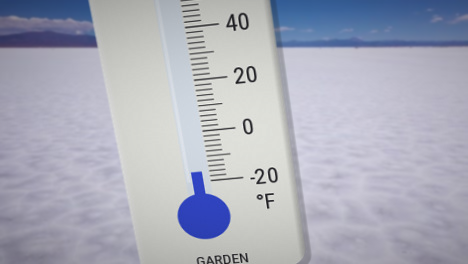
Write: -16 °F
